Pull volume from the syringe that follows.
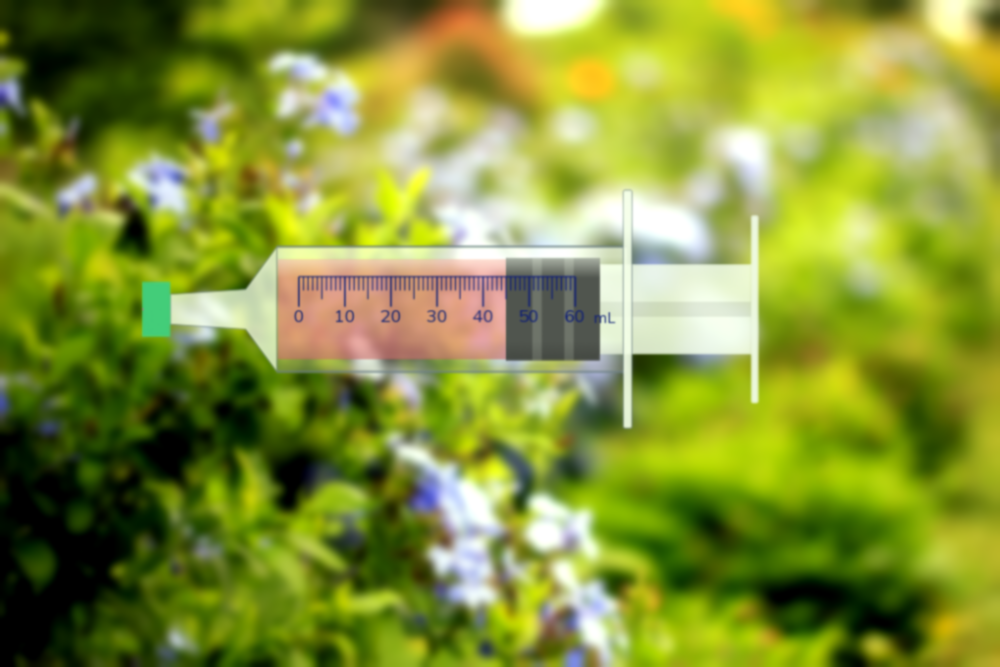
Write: 45 mL
